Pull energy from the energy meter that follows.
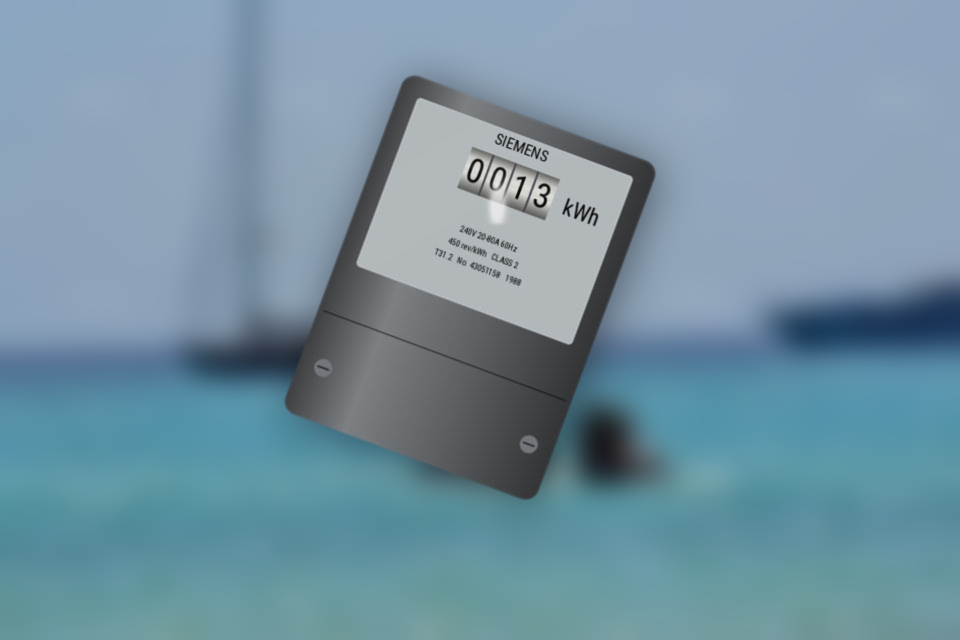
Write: 13 kWh
